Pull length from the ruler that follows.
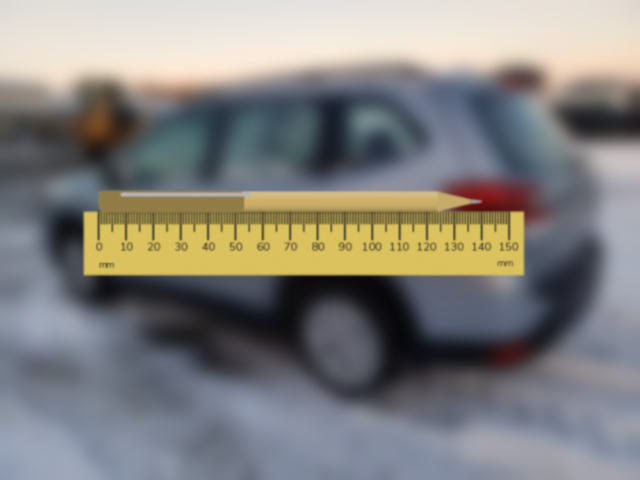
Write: 140 mm
